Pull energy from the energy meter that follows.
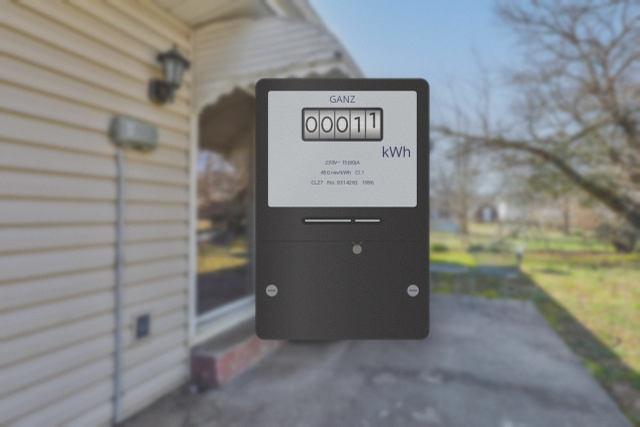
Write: 11 kWh
